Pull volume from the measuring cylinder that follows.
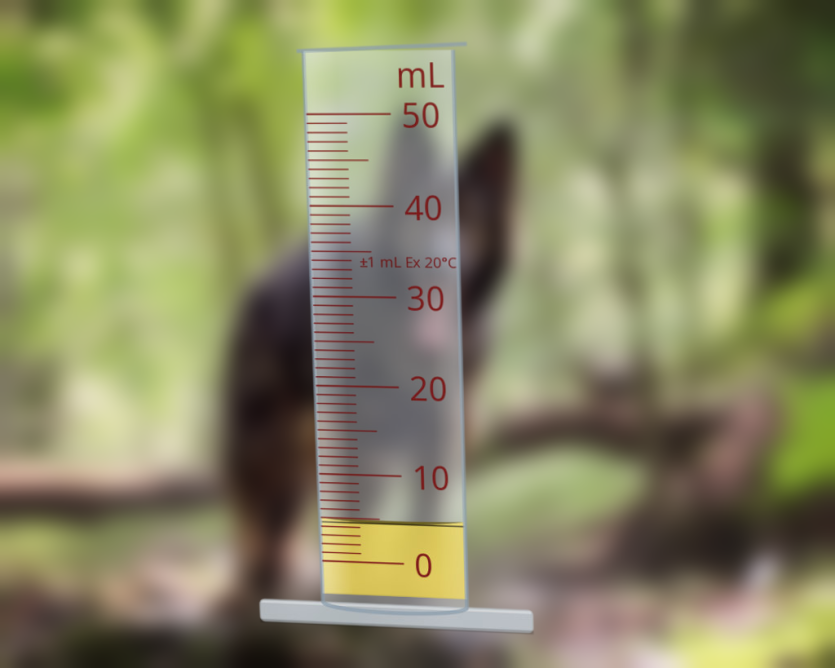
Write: 4.5 mL
